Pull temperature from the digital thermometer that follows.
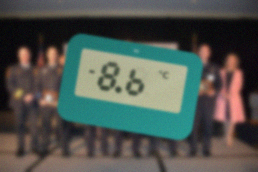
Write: -8.6 °C
